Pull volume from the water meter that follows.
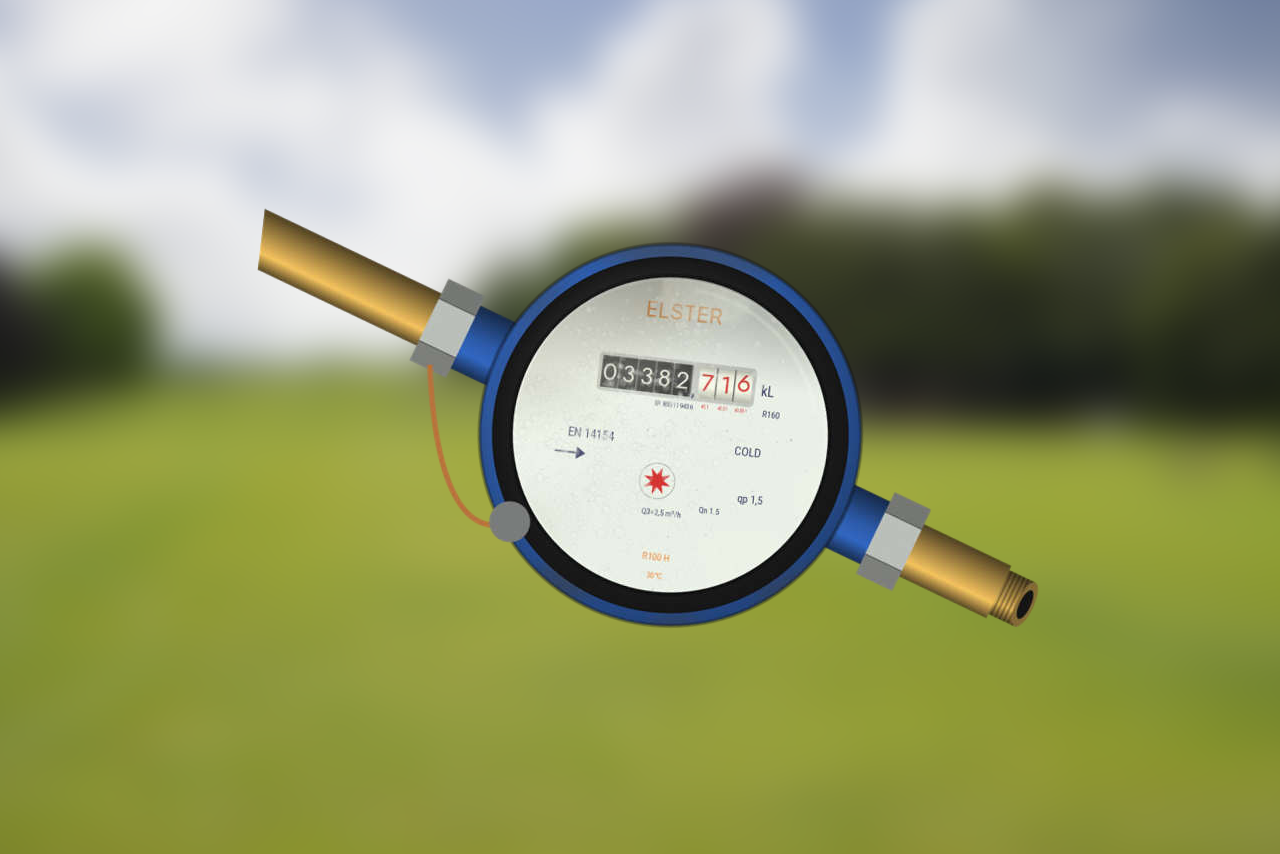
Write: 3382.716 kL
